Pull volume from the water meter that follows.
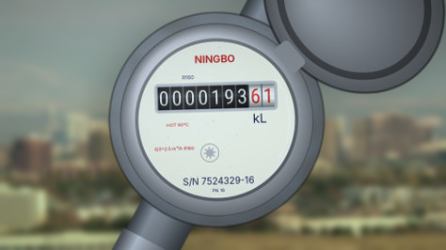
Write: 193.61 kL
